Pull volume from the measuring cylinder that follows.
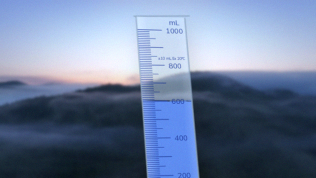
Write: 600 mL
